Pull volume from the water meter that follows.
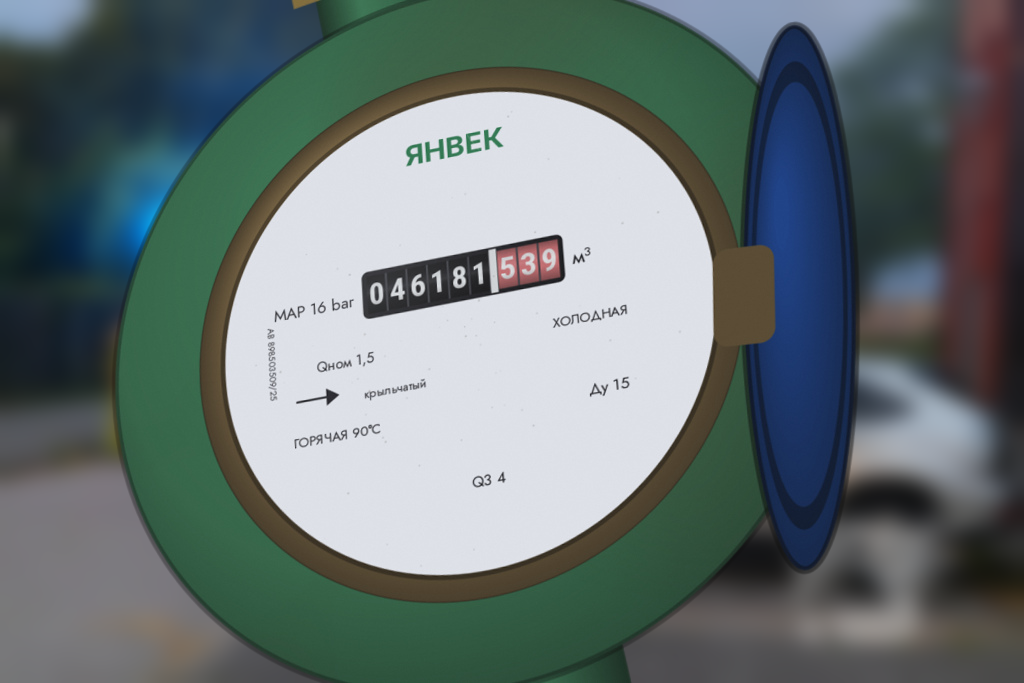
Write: 46181.539 m³
